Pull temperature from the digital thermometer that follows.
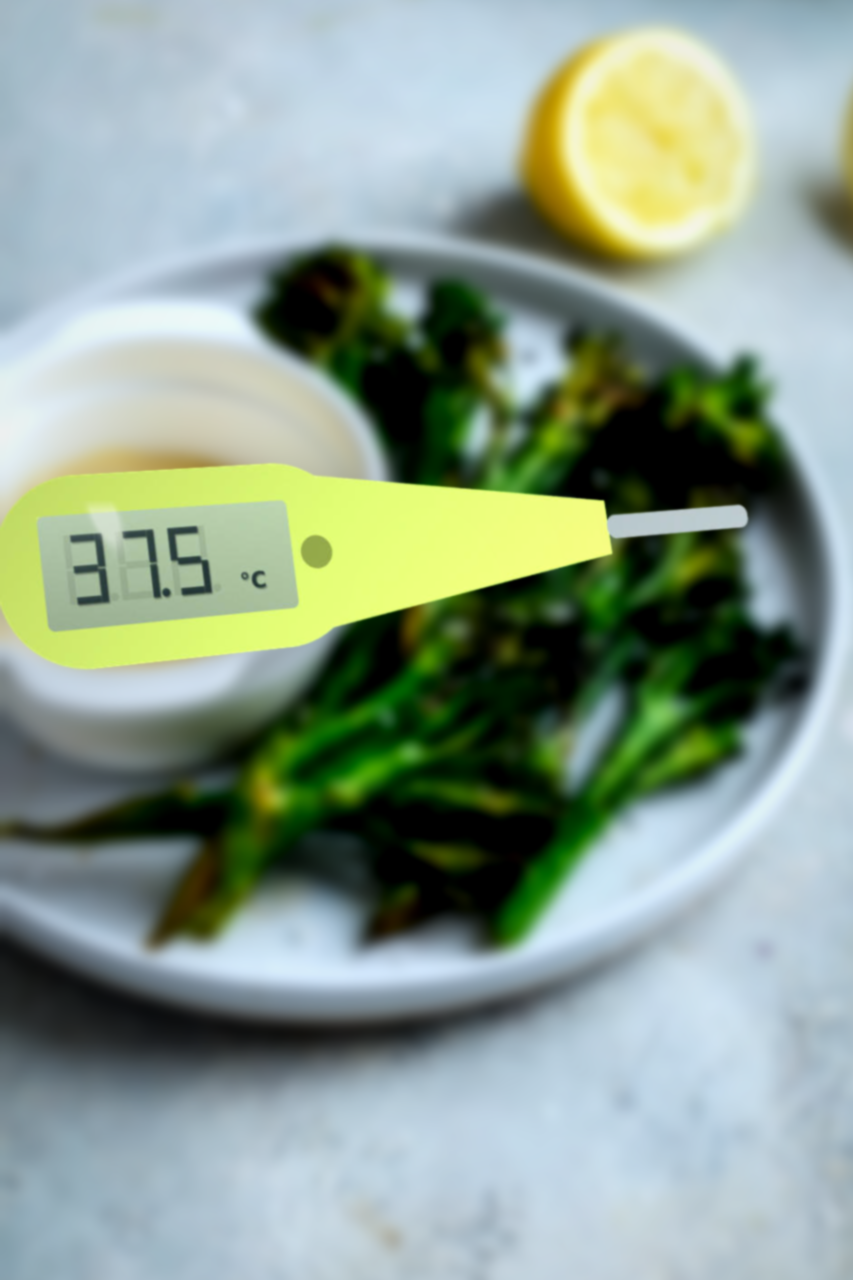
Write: 37.5 °C
